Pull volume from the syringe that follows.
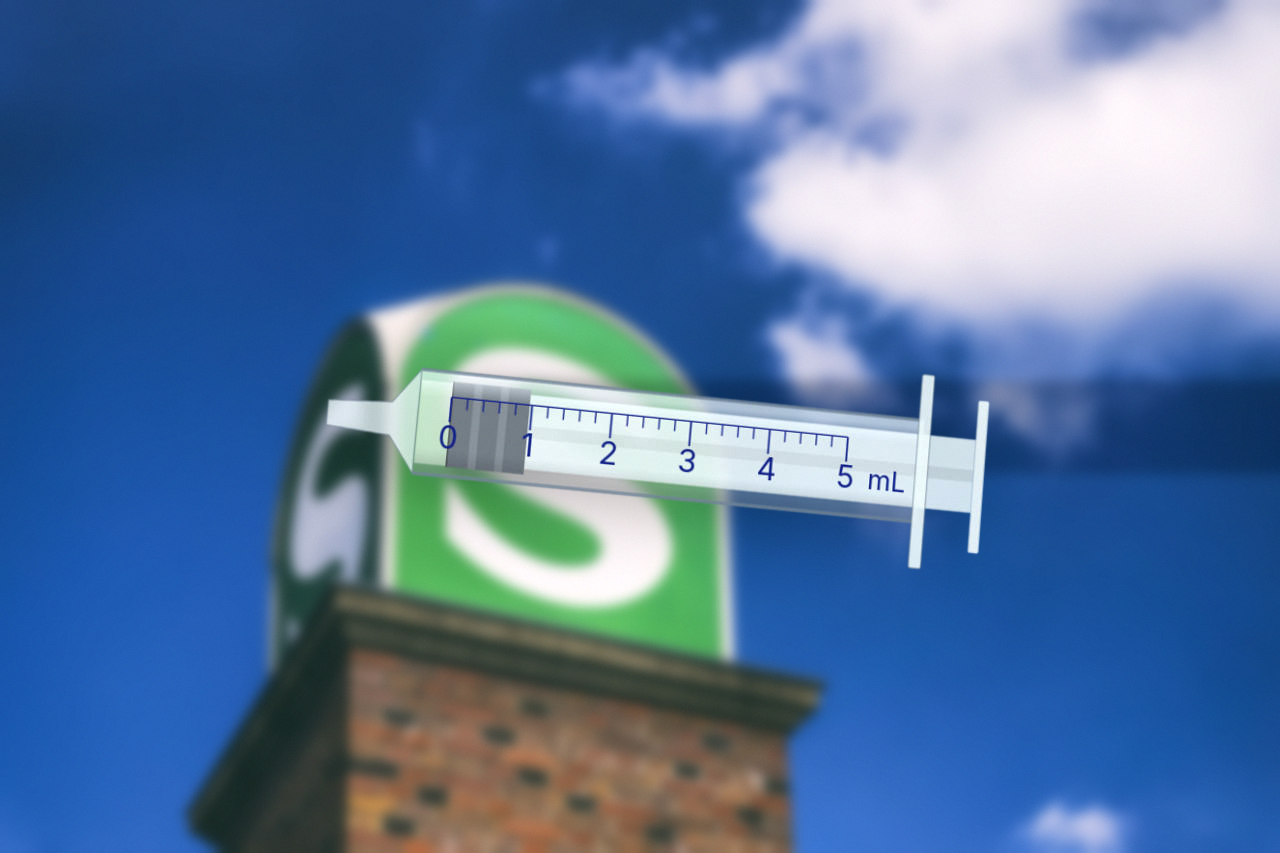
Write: 0 mL
